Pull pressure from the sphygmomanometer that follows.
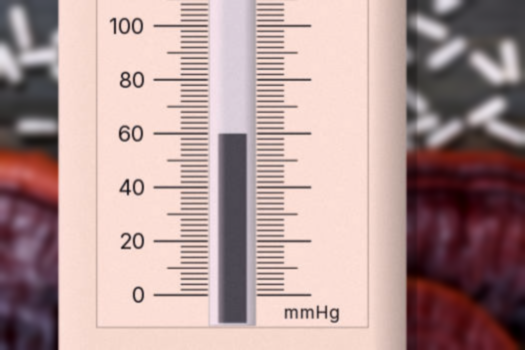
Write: 60 mmHg
